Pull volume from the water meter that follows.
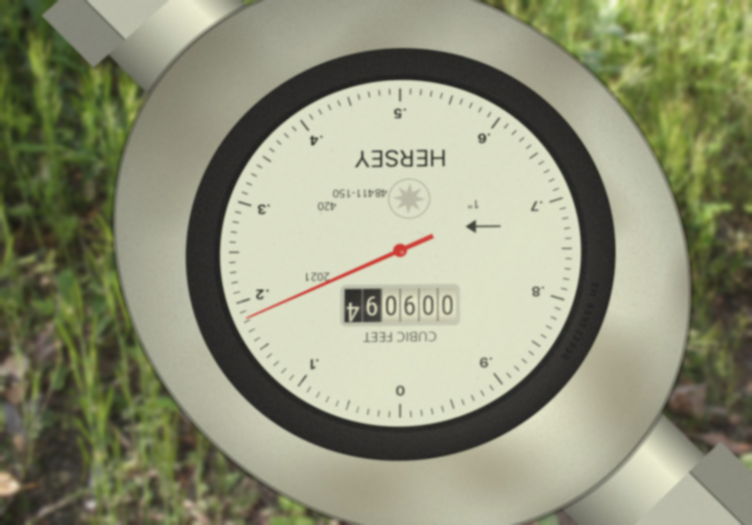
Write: 9094.18 ft³
